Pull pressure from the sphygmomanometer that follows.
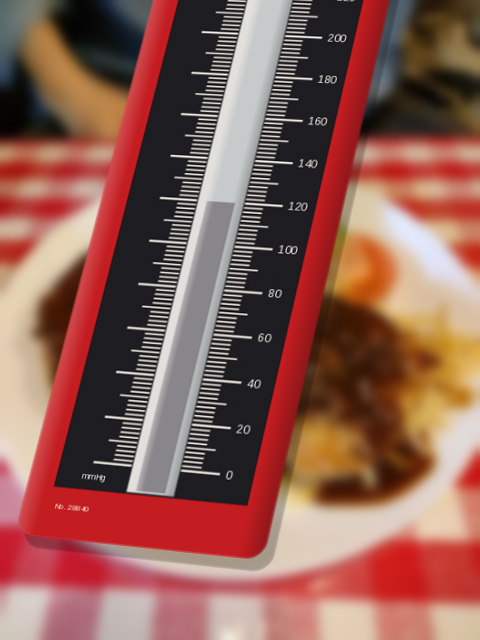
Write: 120 mmHg
